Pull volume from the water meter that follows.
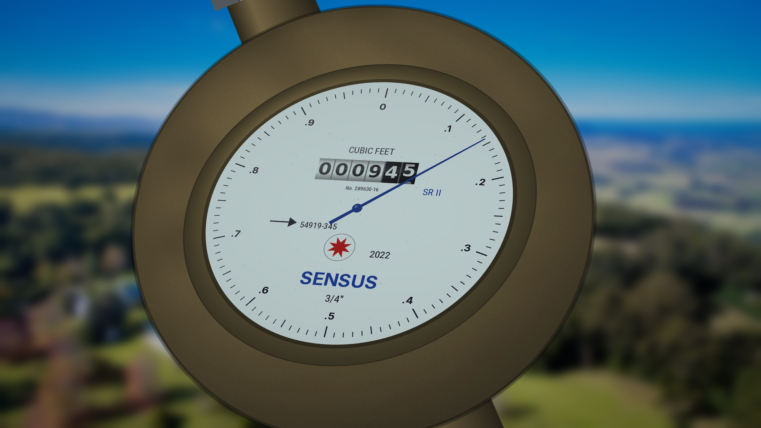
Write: 945.14 ft³
